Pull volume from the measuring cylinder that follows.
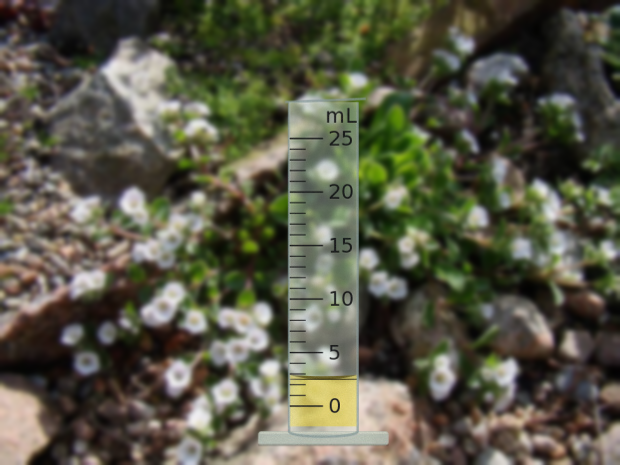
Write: 2.5 mL
